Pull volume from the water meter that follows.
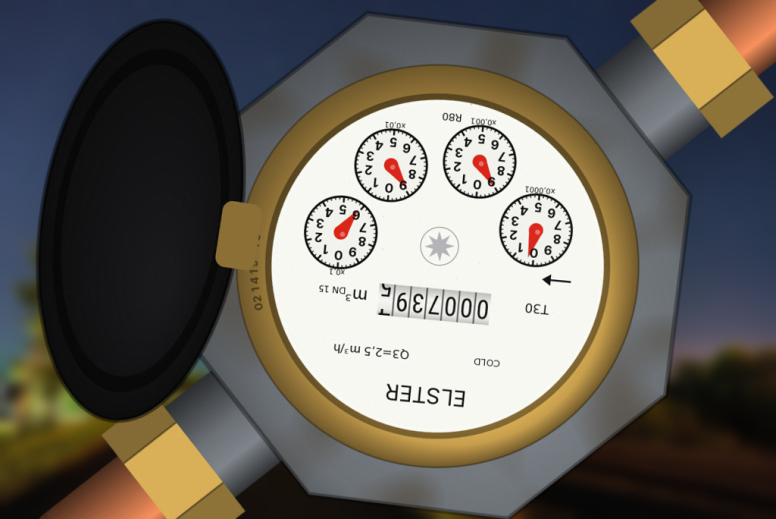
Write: 7394.5890 m³
